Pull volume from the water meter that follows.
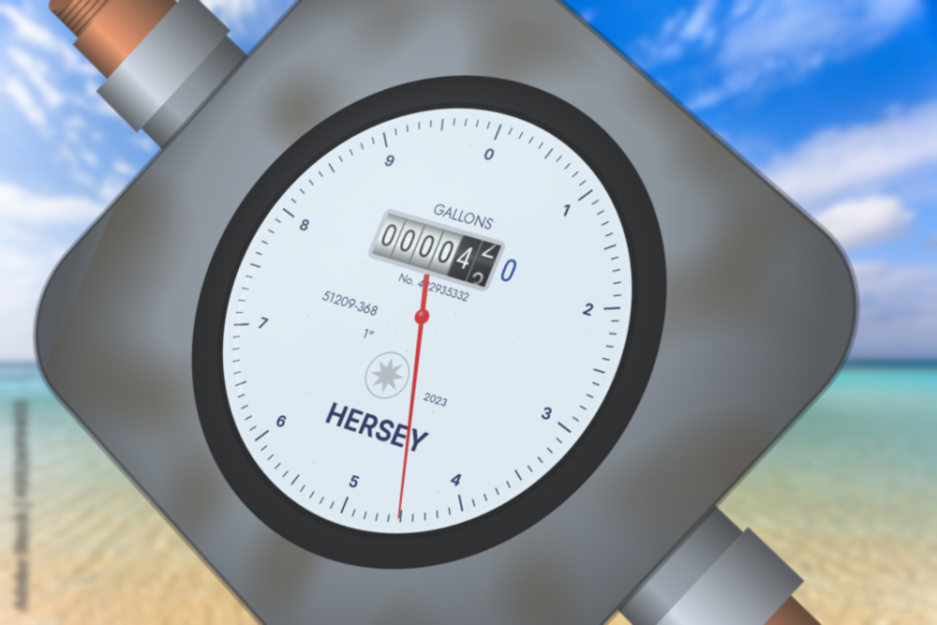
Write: 424.5 gal
